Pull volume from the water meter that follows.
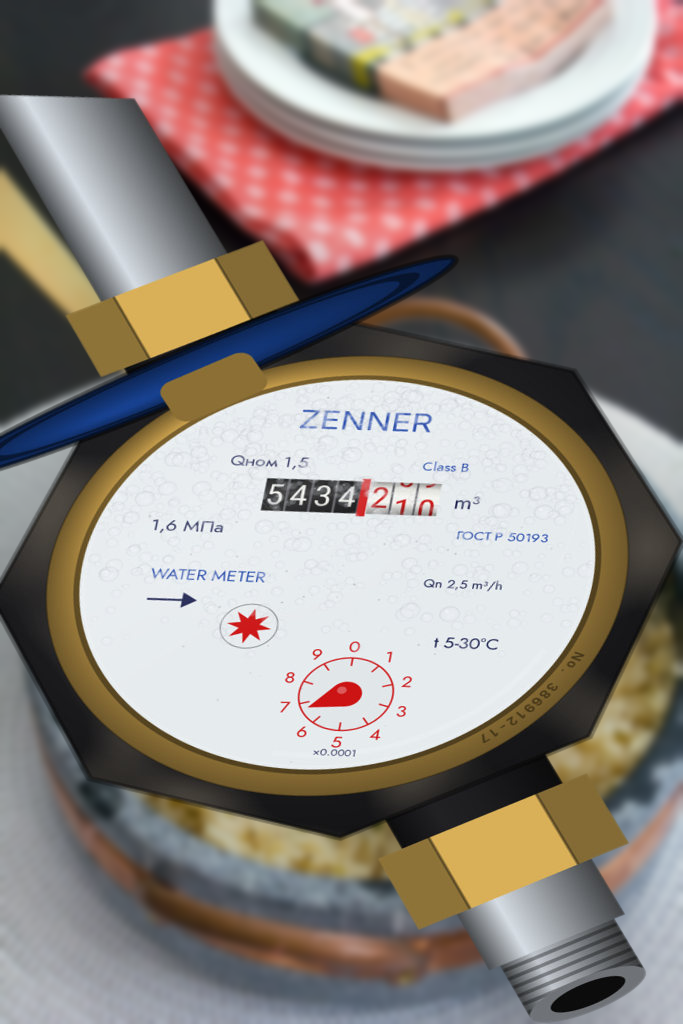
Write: 5434.2096 m³
